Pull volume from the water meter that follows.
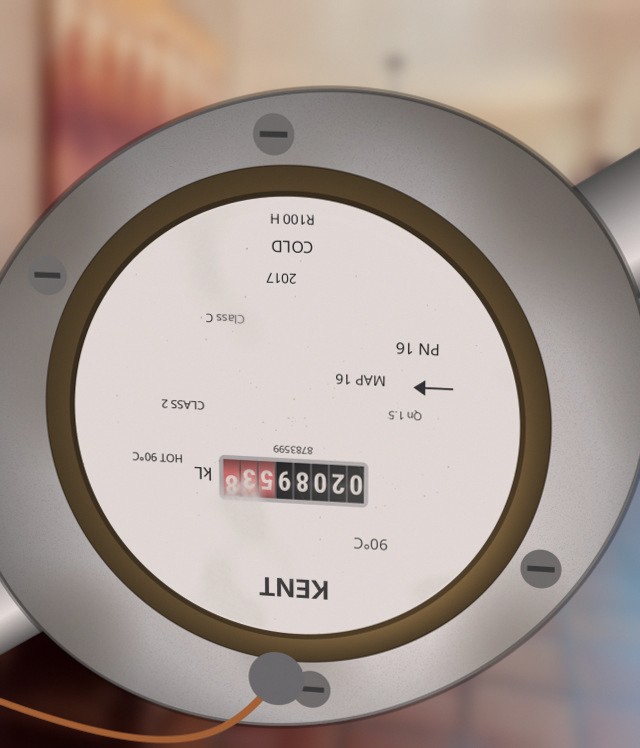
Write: 2089.538 kL
